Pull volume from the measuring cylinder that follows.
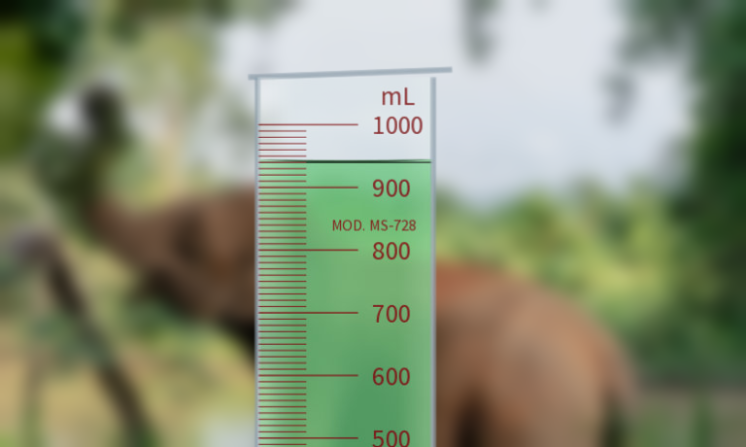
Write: 940 mL
